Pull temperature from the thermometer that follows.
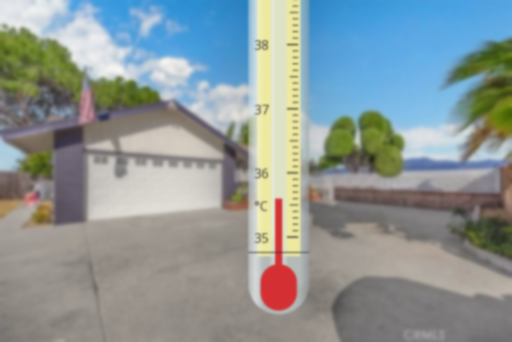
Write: 35.6 °C
